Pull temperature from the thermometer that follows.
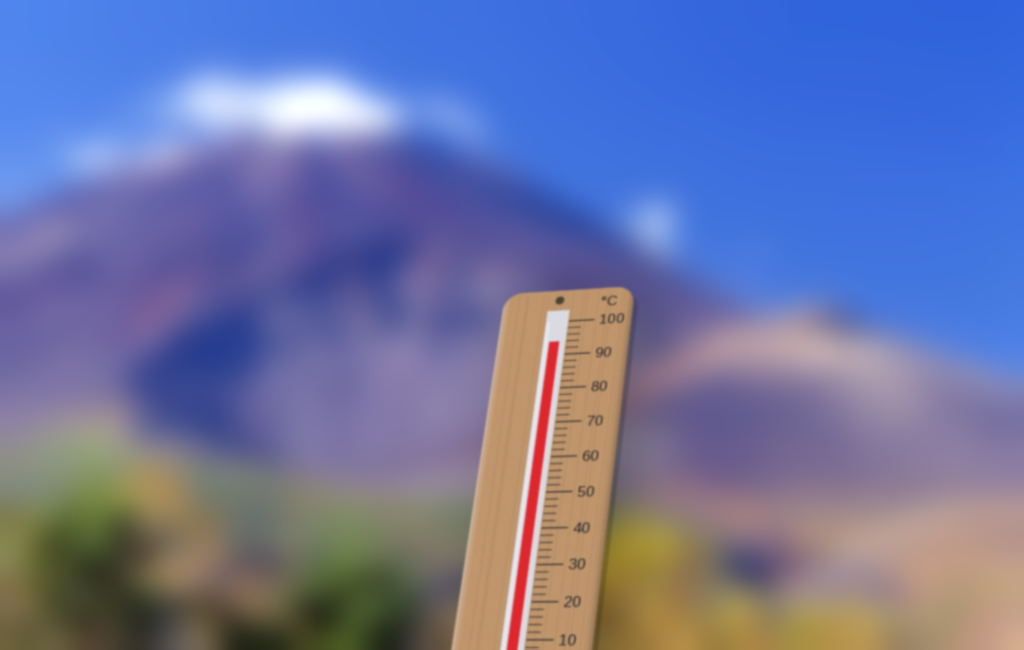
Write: 94 °C
